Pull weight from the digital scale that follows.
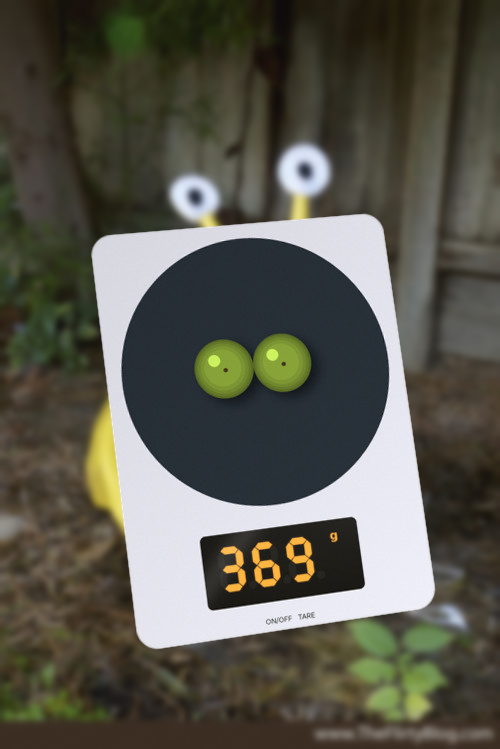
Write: 369 g
